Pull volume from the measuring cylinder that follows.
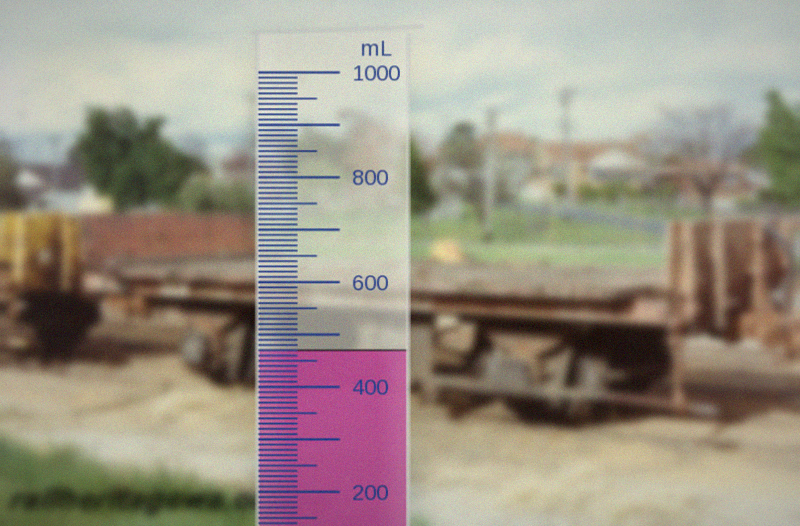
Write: 470 mL
